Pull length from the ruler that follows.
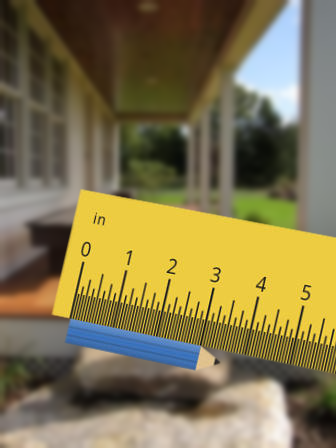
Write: 3.5 in
